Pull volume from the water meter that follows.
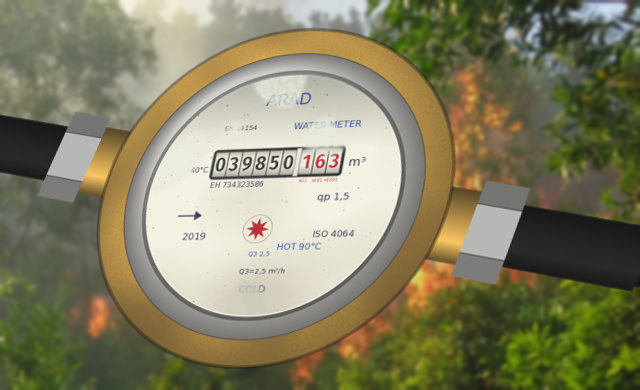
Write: 39850.163 m³
